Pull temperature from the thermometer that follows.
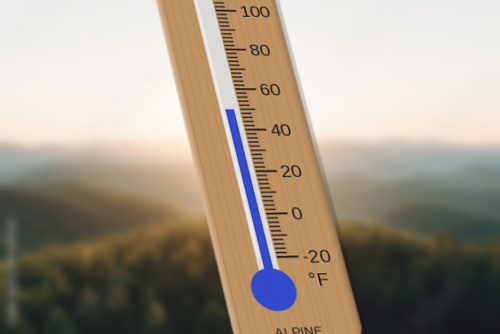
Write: 50 °F
